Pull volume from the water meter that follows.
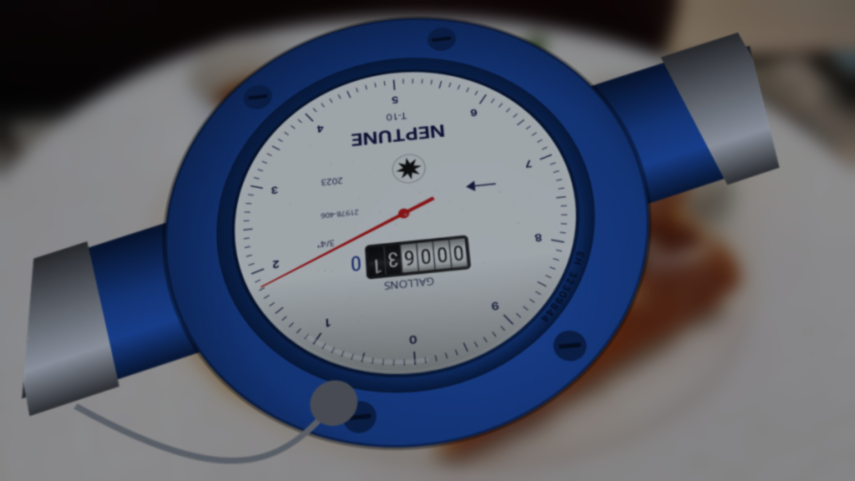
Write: 6311.8 gal
